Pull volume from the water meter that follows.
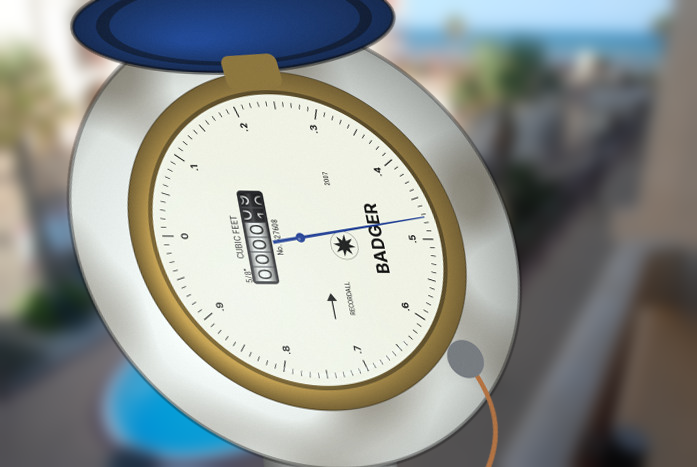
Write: 9.47 ft³
